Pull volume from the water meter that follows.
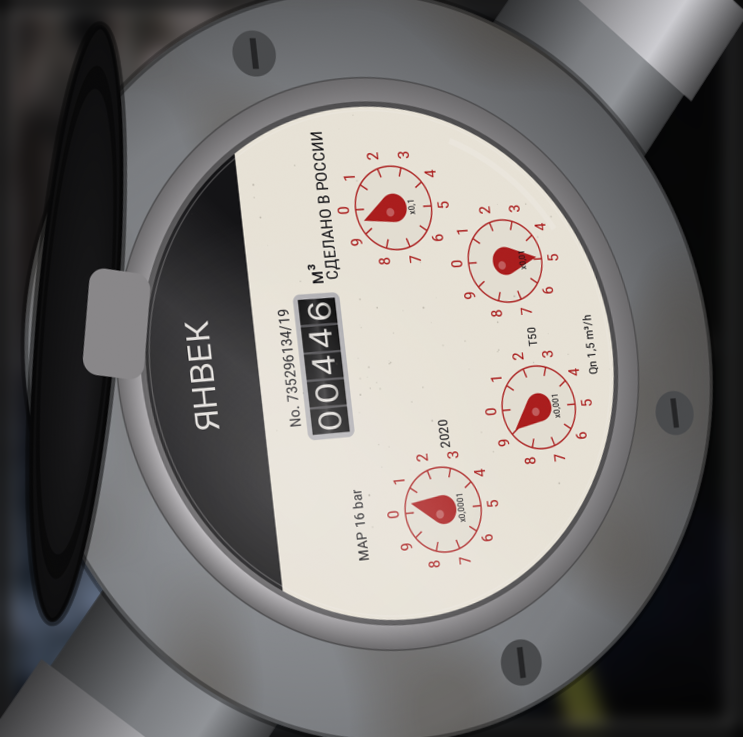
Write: 445.9490 m³
